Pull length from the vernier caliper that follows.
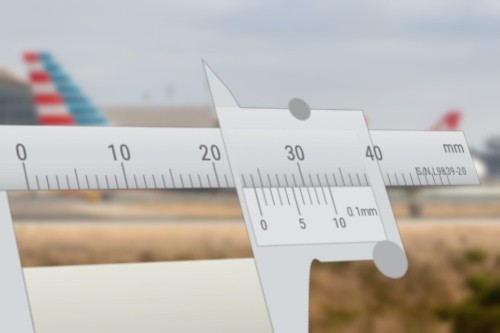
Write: 24.0 mm
